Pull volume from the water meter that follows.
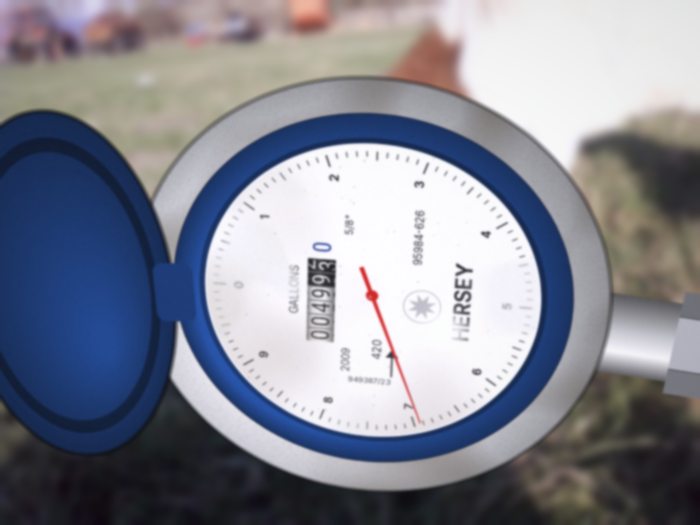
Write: 49926.9 gal
